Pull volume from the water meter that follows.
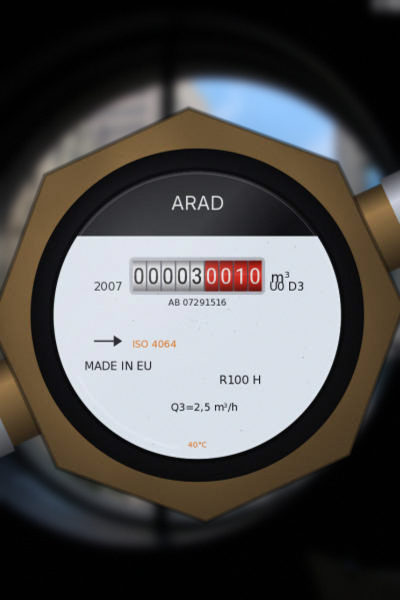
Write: 3.0010 m³
